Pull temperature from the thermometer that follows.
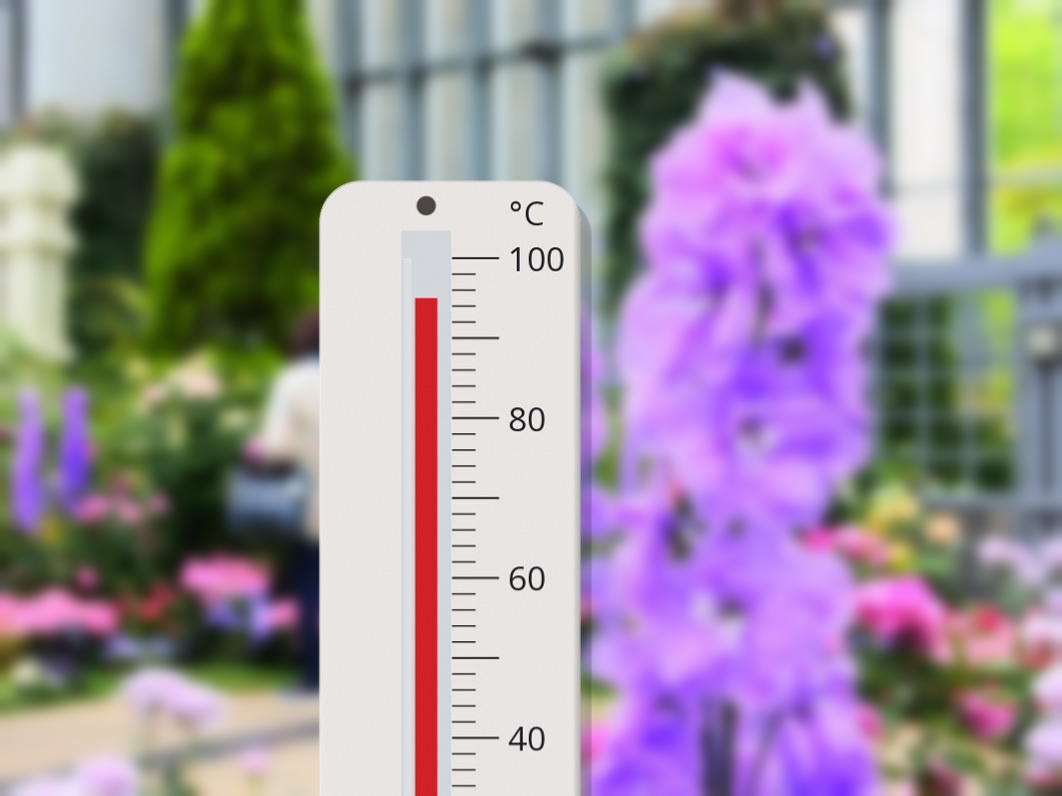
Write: 95 °C
